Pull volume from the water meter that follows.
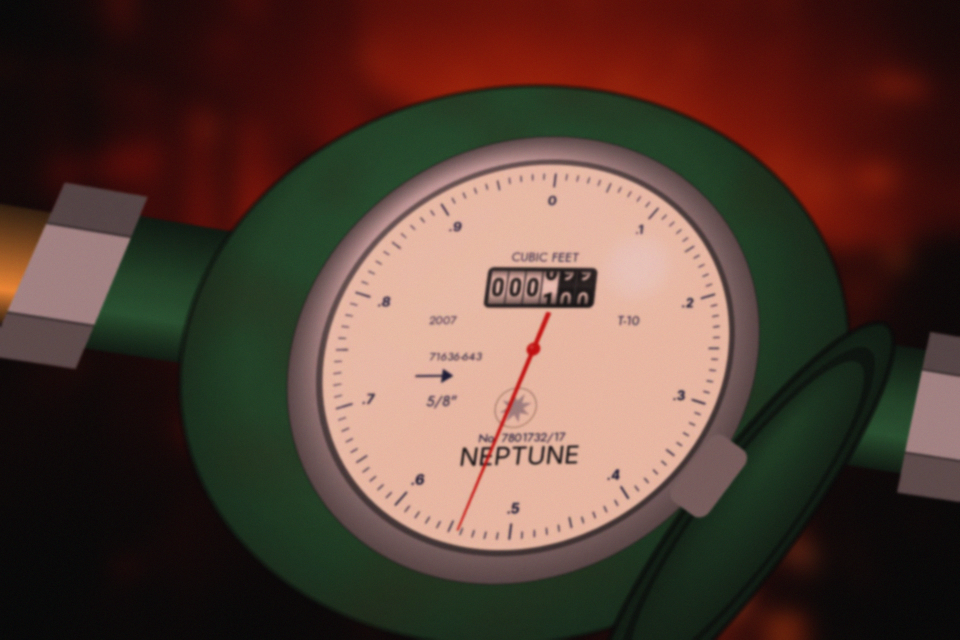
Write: 99.54 ft³
